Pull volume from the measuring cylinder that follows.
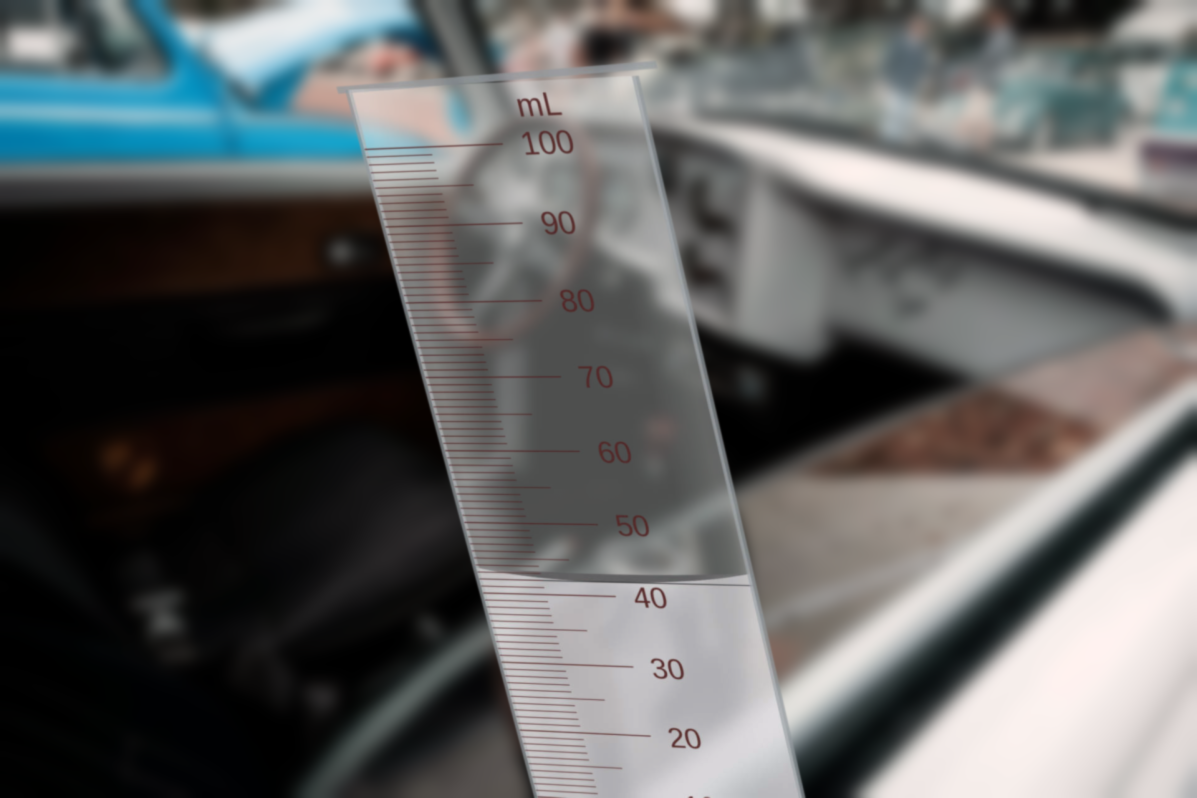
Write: 42 mL
